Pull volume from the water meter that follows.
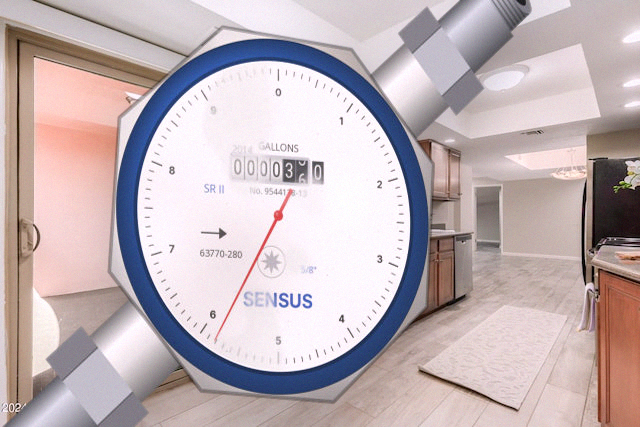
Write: 355.8 gal
